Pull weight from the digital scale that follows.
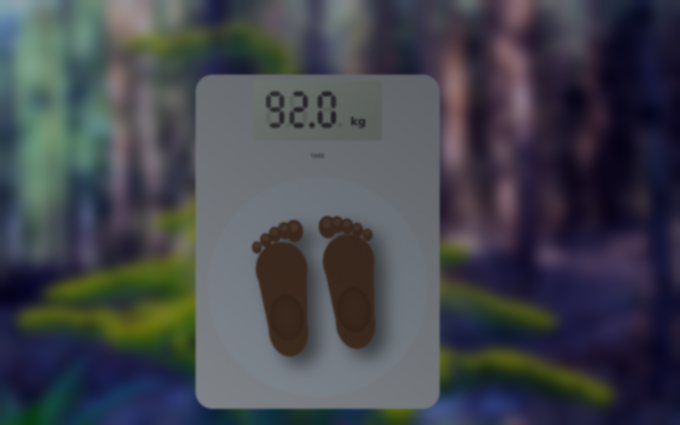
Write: 92.0 kg
